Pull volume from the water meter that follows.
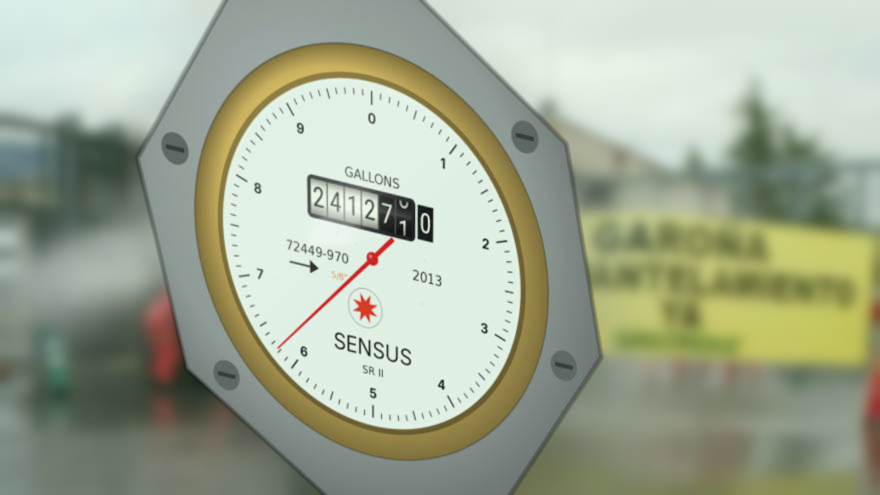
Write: 2412706.2 gal
